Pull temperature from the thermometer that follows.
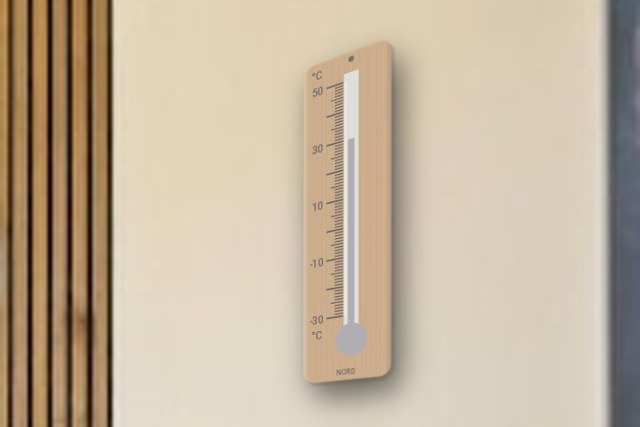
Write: 30 °C
